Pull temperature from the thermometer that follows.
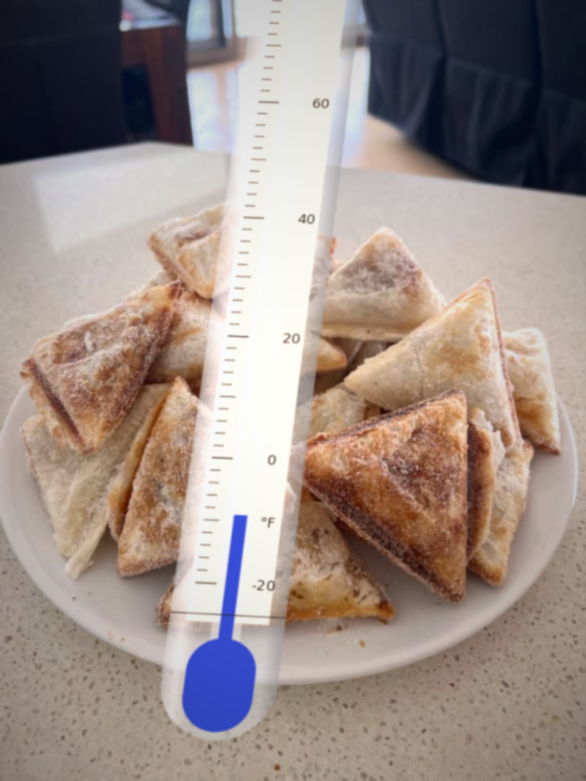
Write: -9 °F
